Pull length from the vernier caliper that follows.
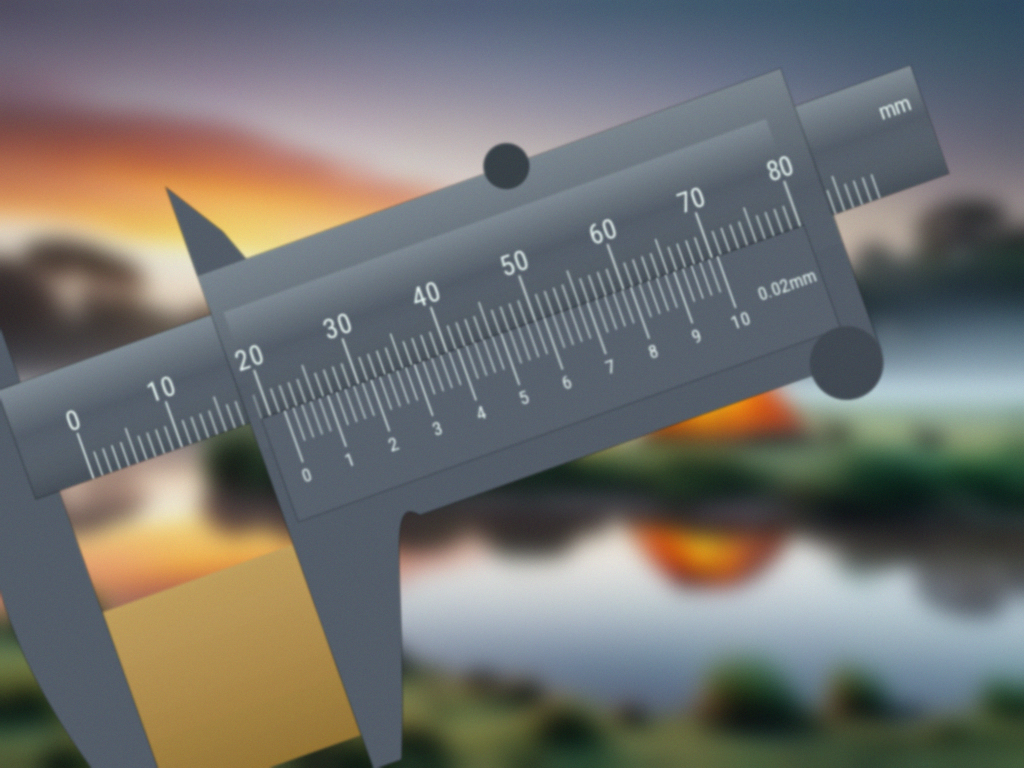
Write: 21.6 mm
